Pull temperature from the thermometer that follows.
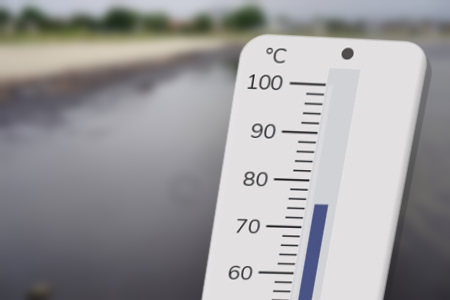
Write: 75 °C
